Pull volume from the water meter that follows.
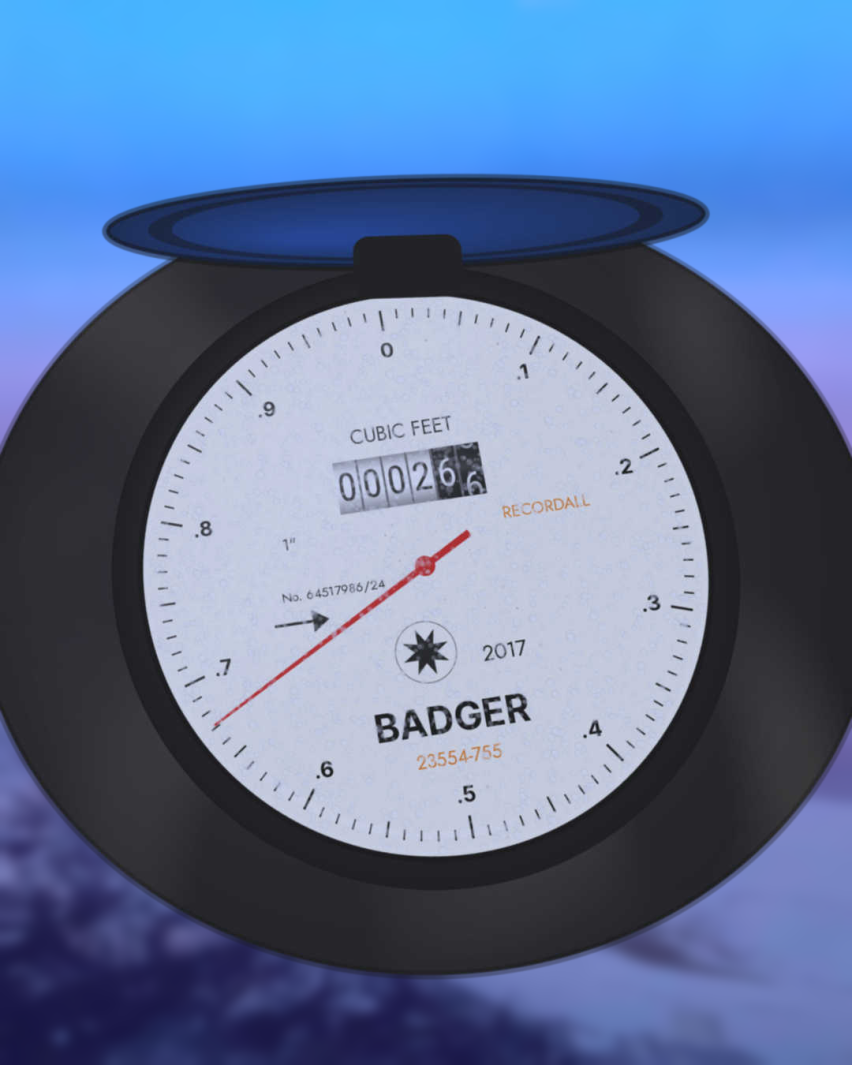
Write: 265.67 ft³
